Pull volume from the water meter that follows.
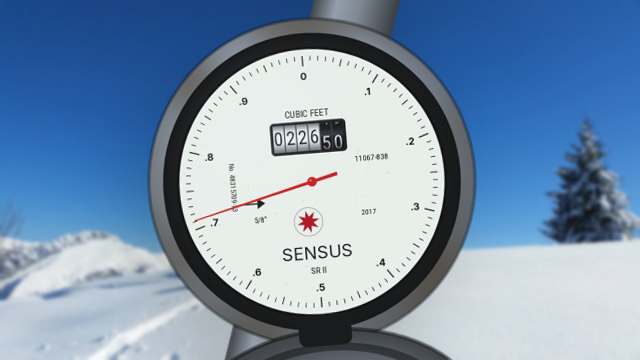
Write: 22649.71 ft³
